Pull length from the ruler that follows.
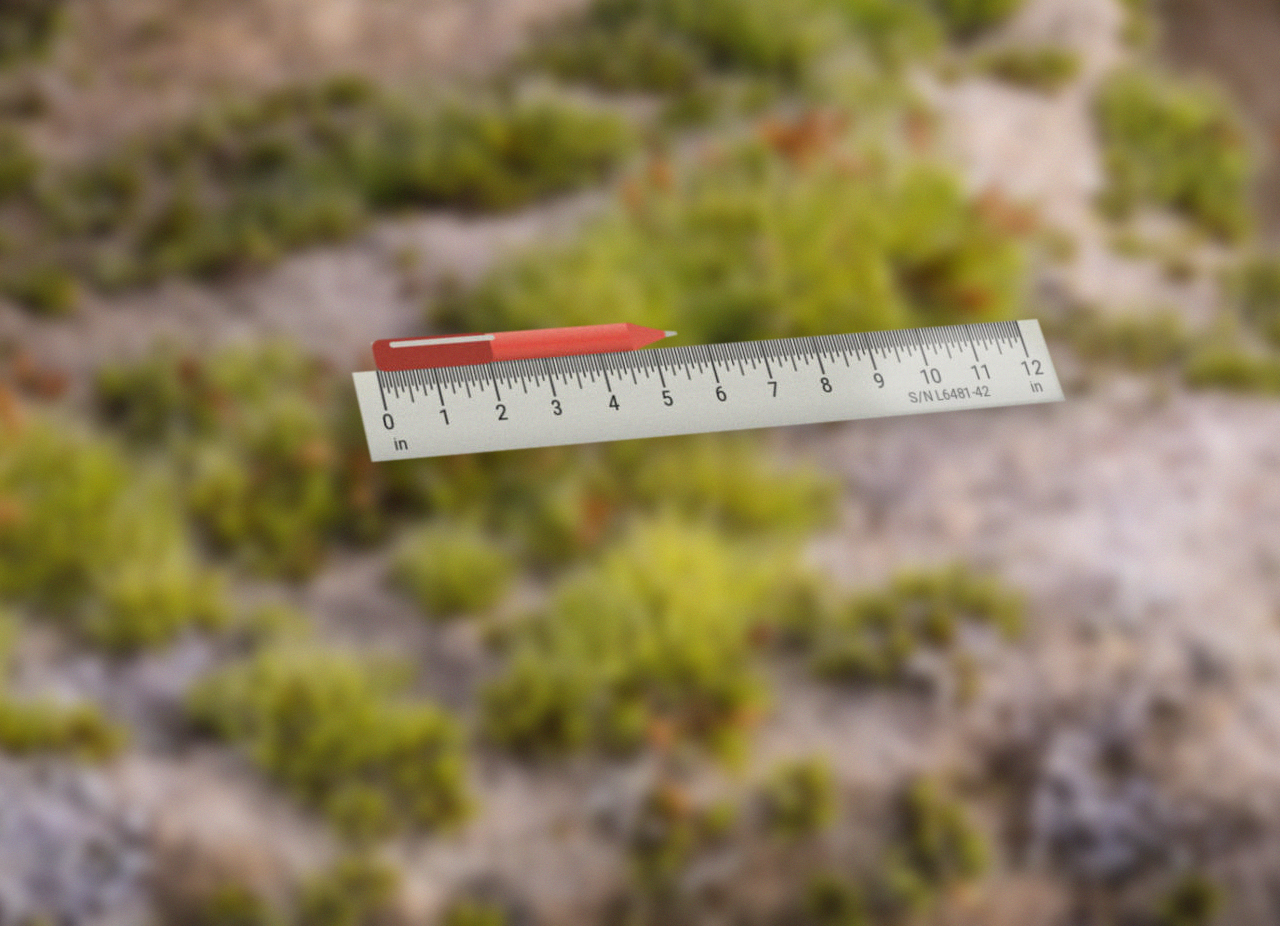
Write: 5.5 in
